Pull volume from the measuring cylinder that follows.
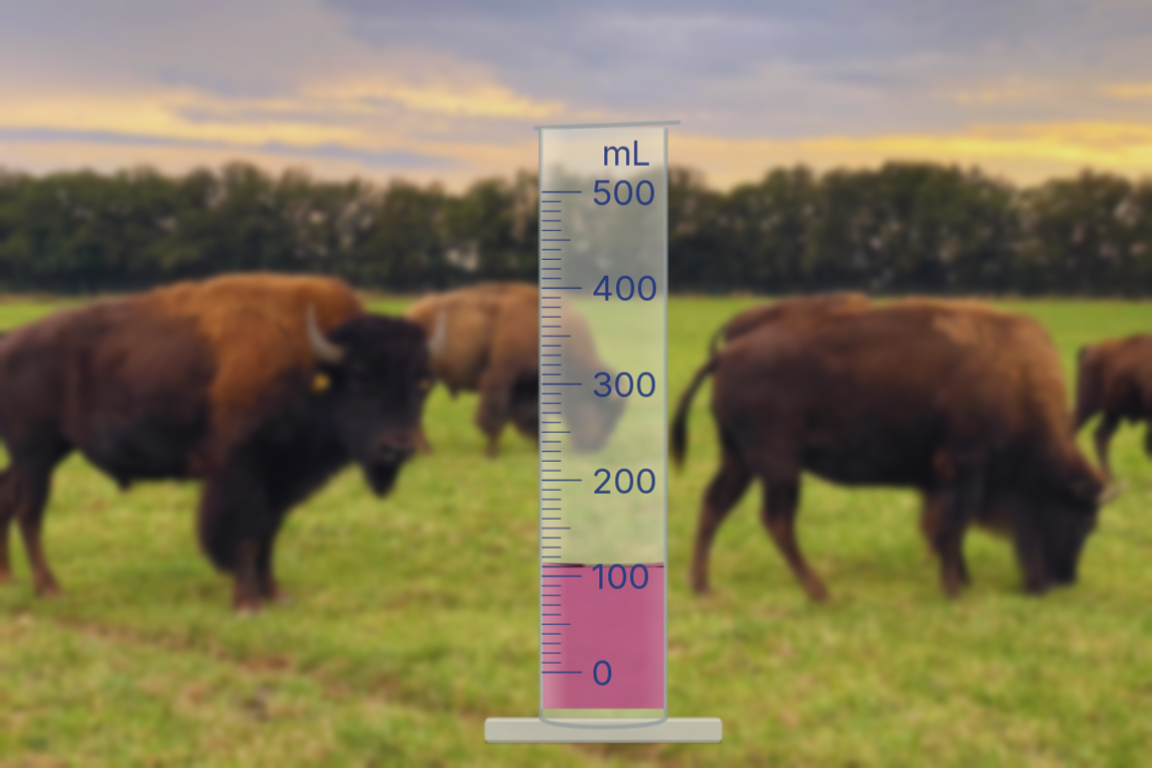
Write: 110 mL
